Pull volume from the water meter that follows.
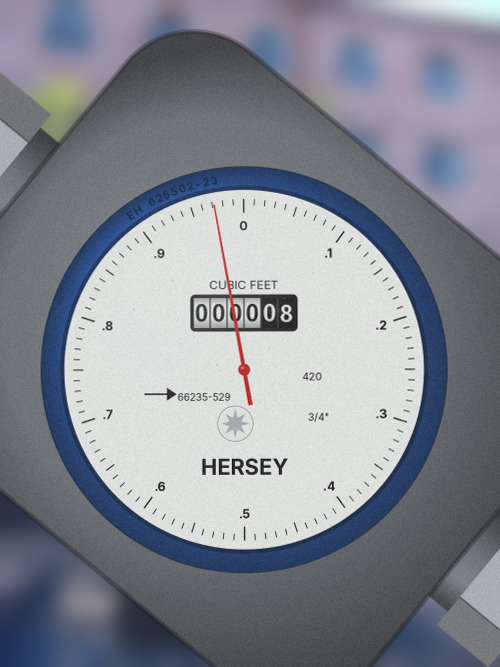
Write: 7.97 ft³
